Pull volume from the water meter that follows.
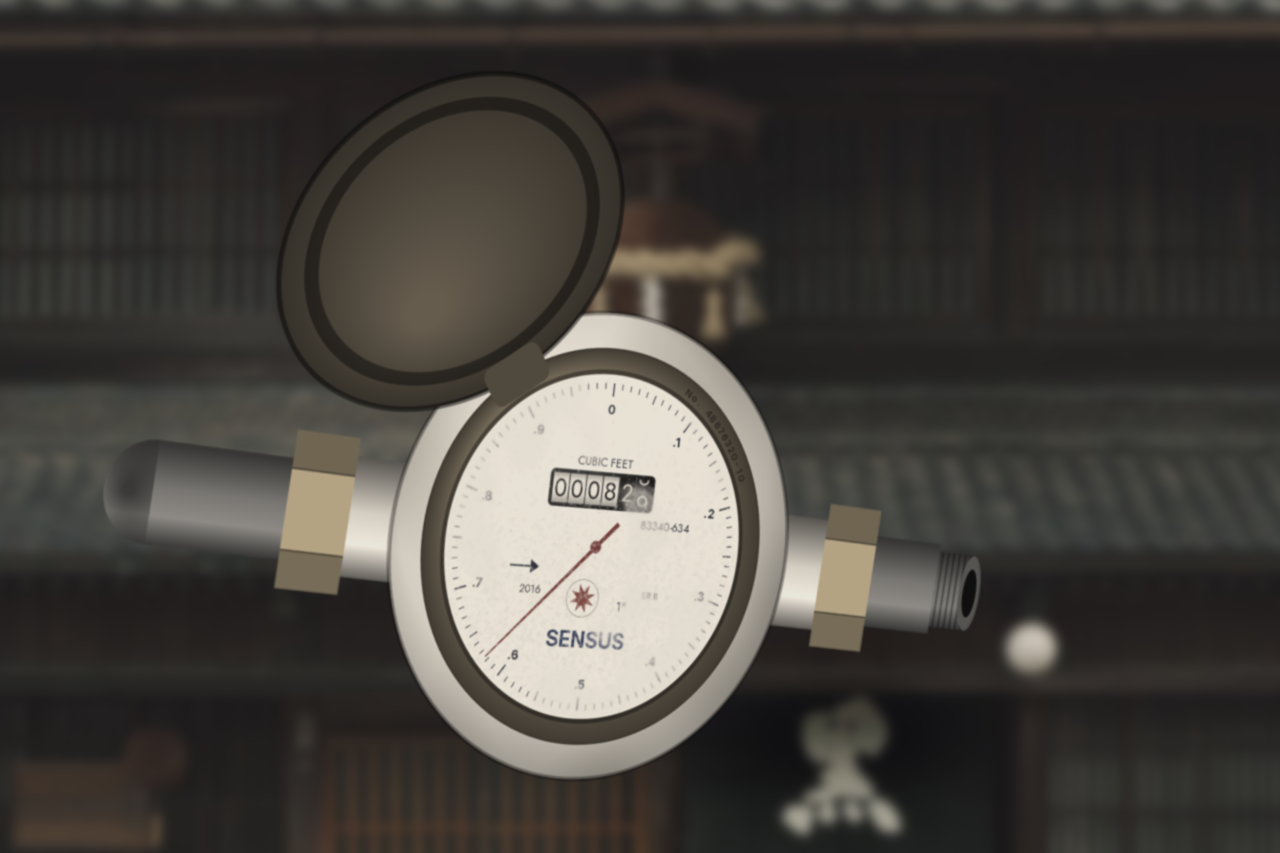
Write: 828.62 ft³
